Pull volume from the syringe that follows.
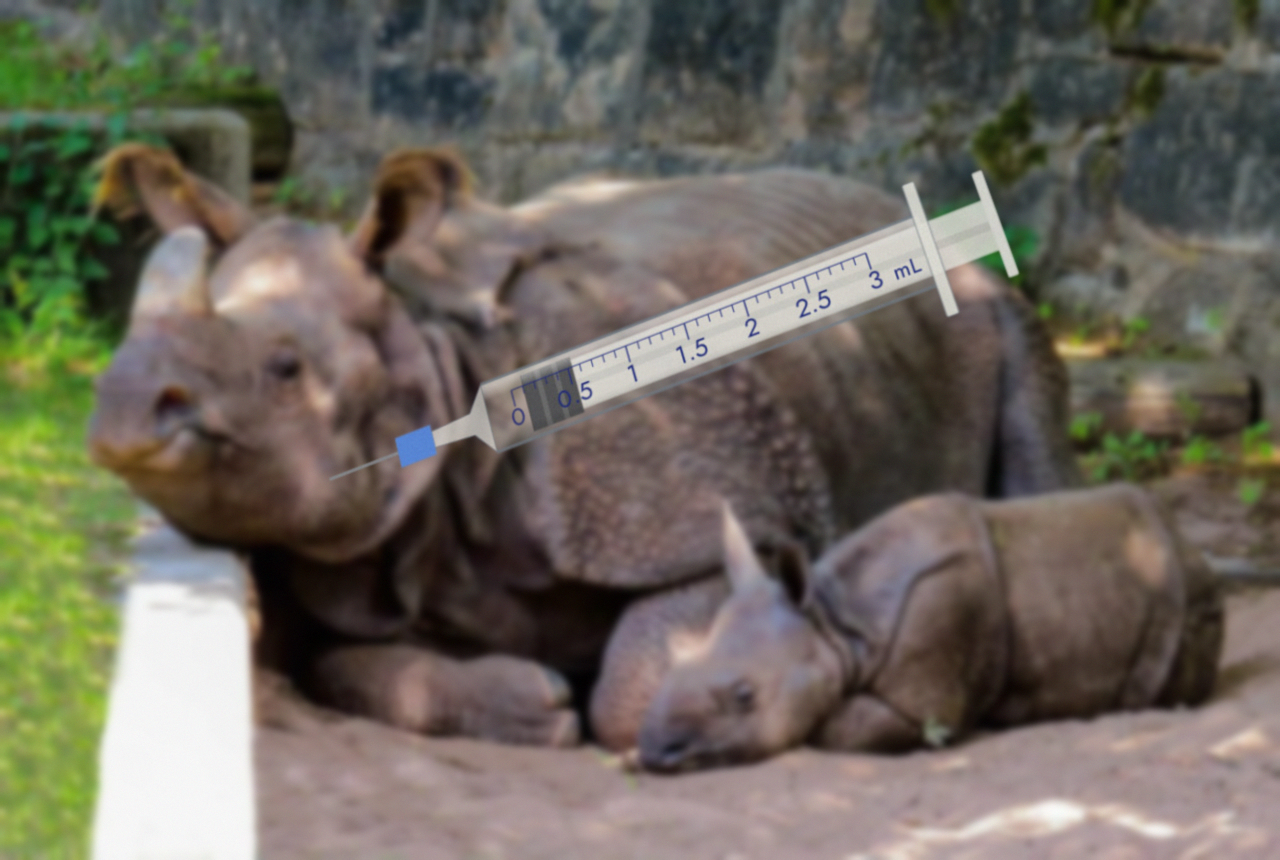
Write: 0.1 mL
